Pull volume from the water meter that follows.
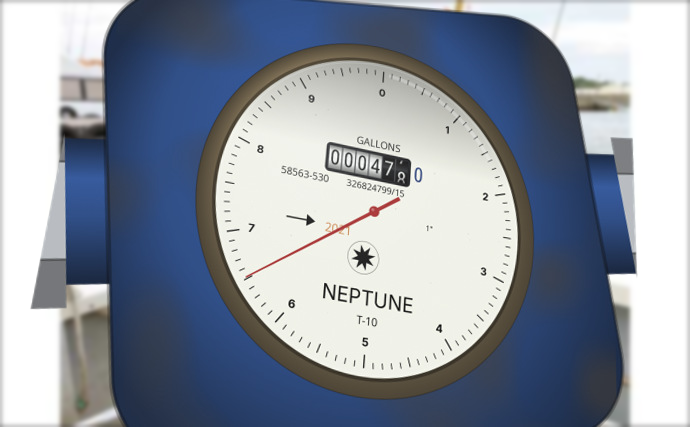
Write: 4776.5 gal
